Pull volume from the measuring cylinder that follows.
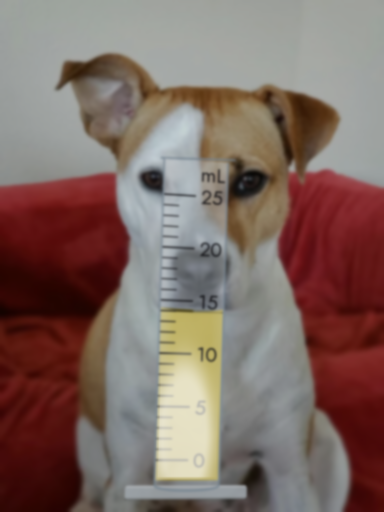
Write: 14 mL
